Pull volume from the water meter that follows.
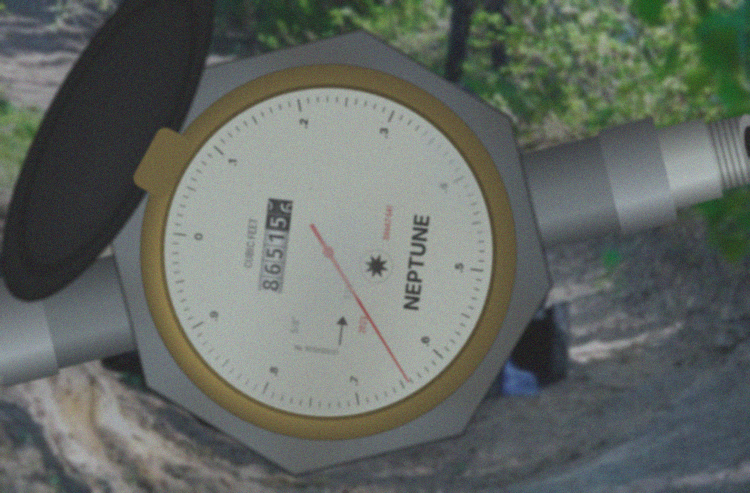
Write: 865155.64 ft³
